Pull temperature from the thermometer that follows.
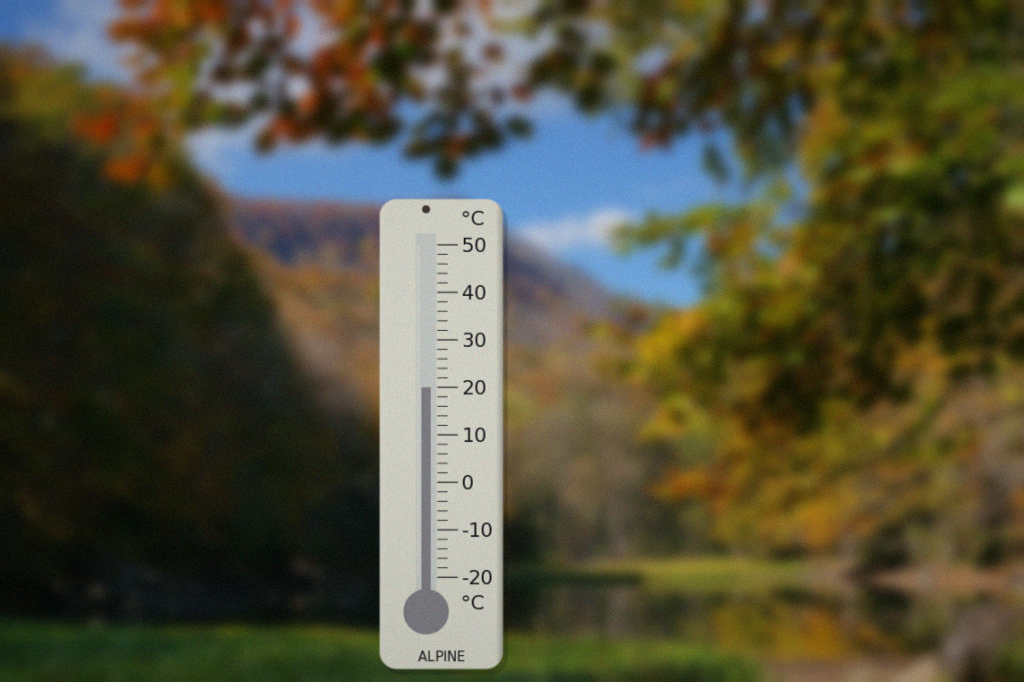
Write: 20 °C
